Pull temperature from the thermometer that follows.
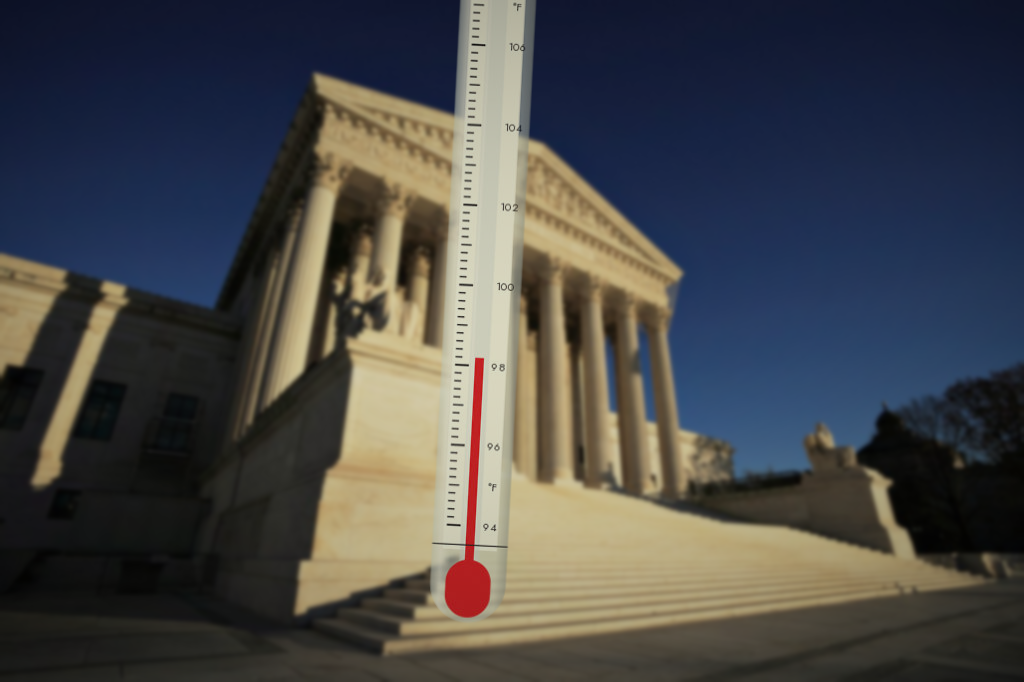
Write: 98.2 °F
